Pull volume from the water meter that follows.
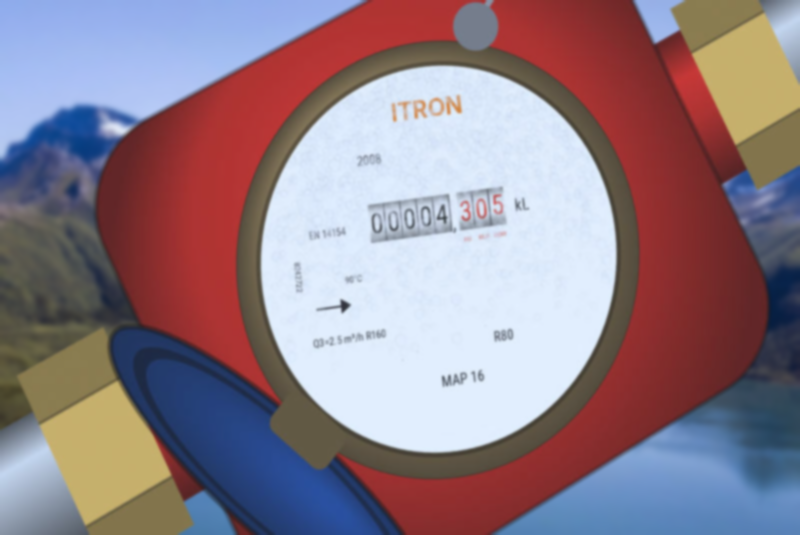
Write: 4.305 kL
